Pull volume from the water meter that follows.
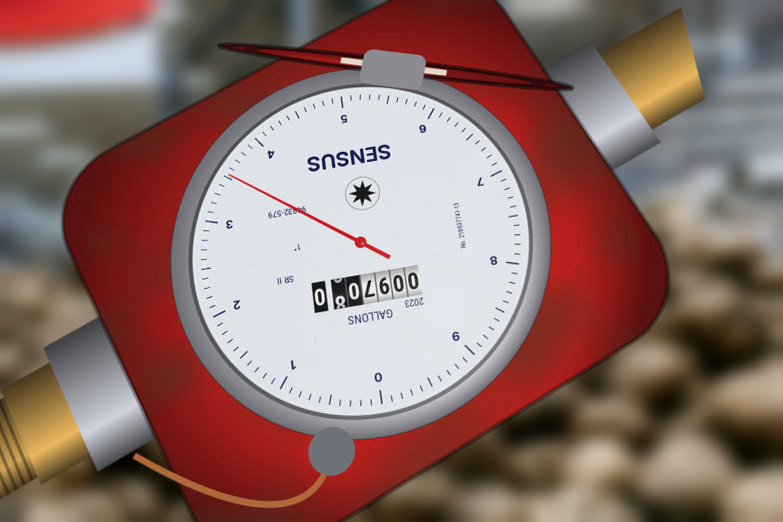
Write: 97083.5 gal
